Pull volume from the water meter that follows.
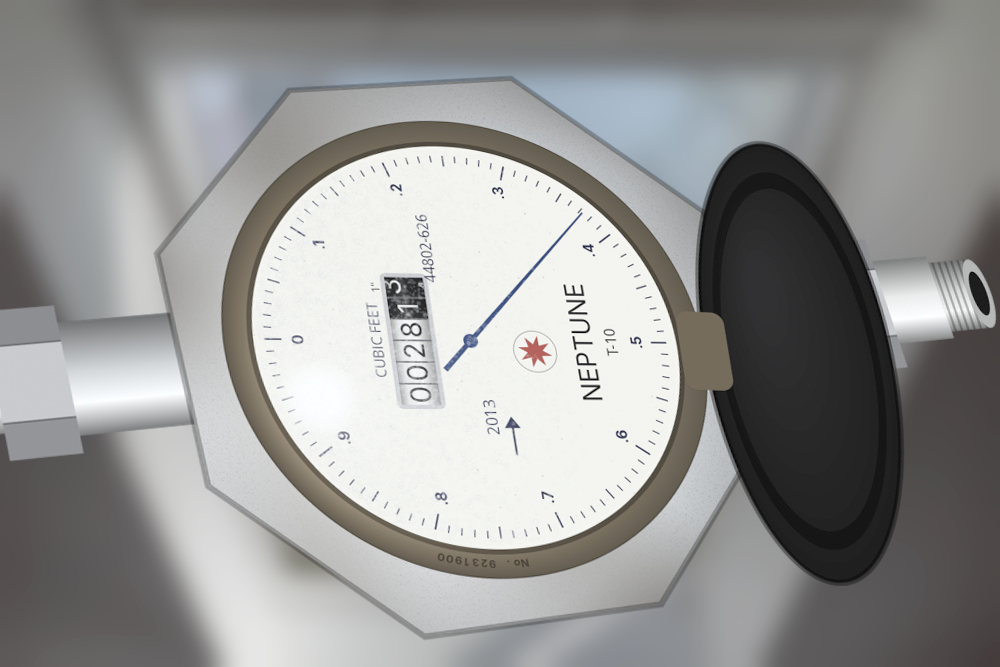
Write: 2813.37 ft³
